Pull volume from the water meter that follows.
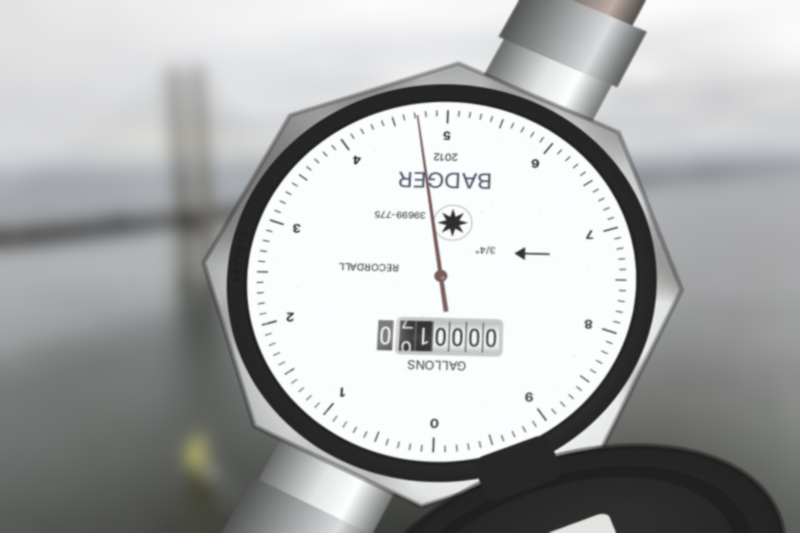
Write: 164.7 gal
